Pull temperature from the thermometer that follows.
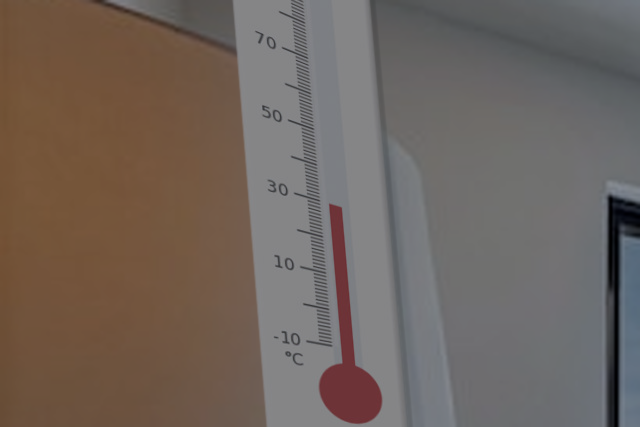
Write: 30 °C
